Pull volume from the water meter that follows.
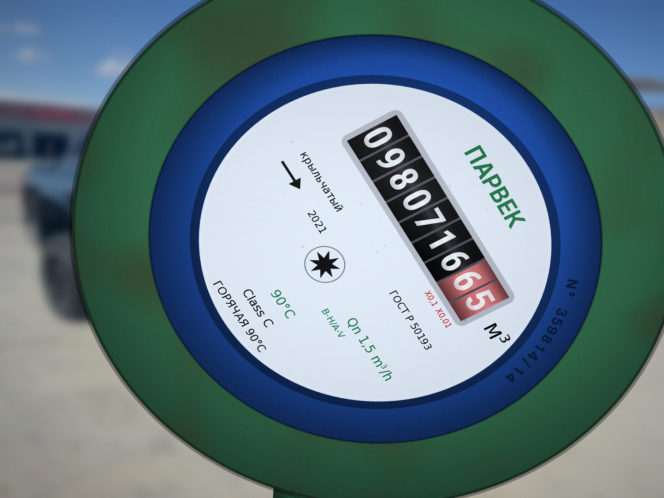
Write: 980716.65 m³
